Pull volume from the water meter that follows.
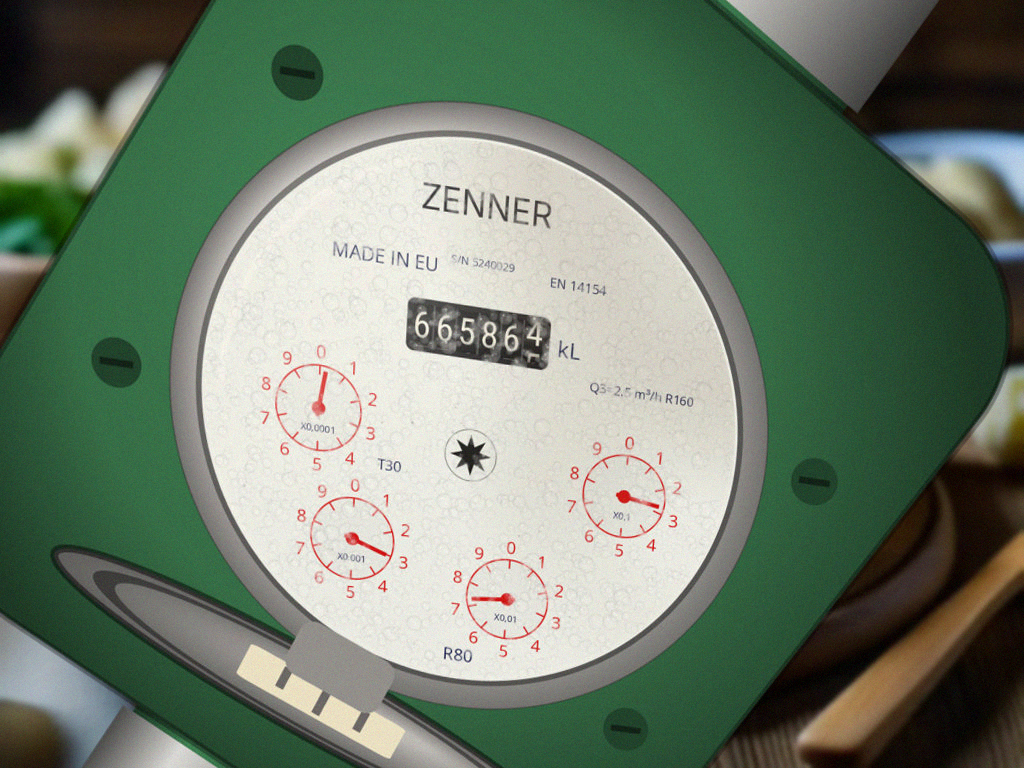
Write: 665864.2730 kL
